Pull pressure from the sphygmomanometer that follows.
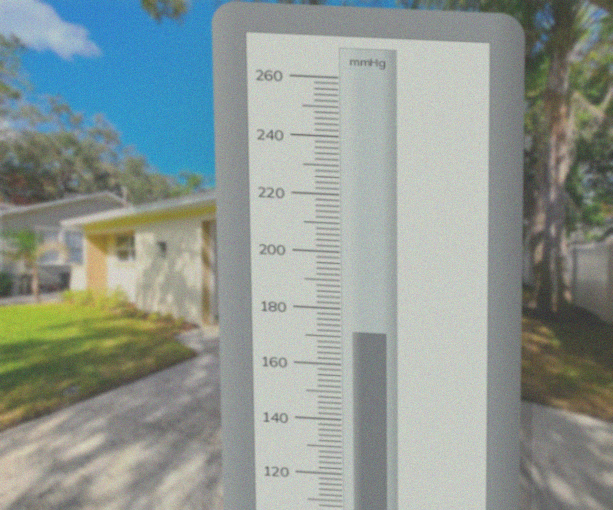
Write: 172 mmHg
